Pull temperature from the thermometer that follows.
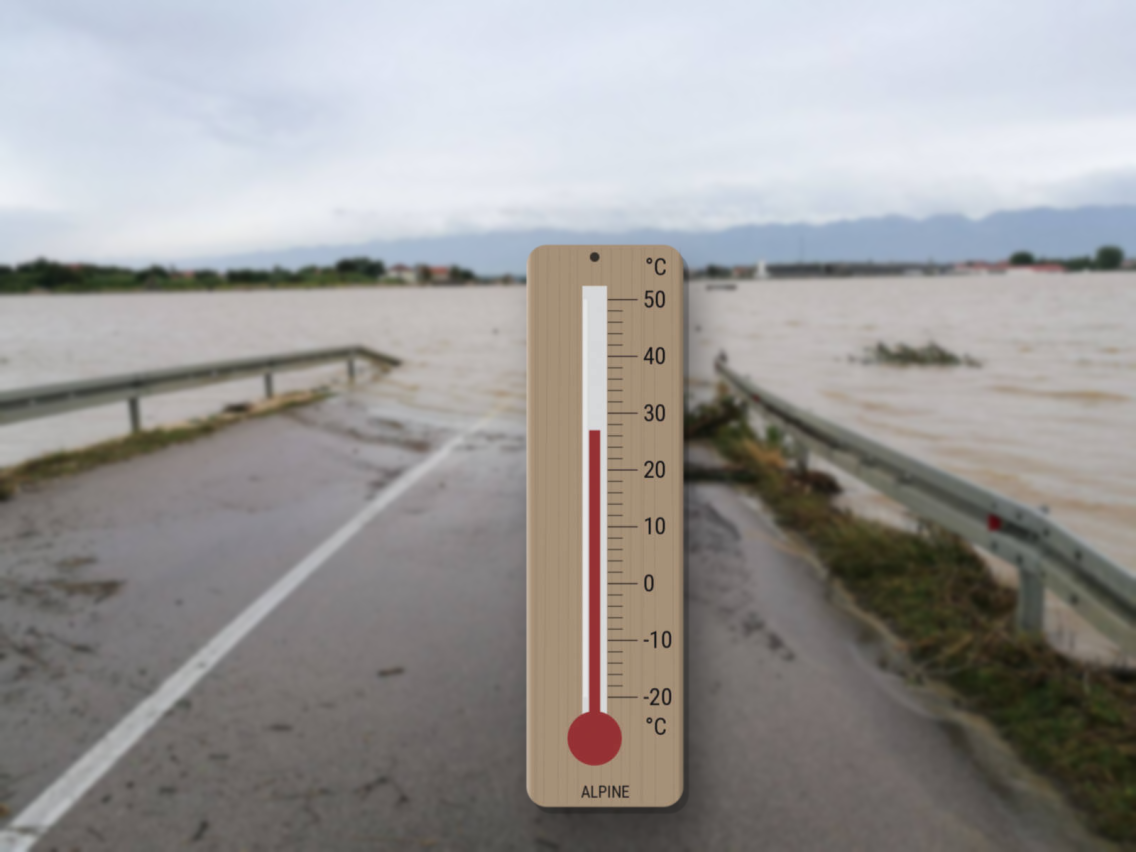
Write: 27 °C
